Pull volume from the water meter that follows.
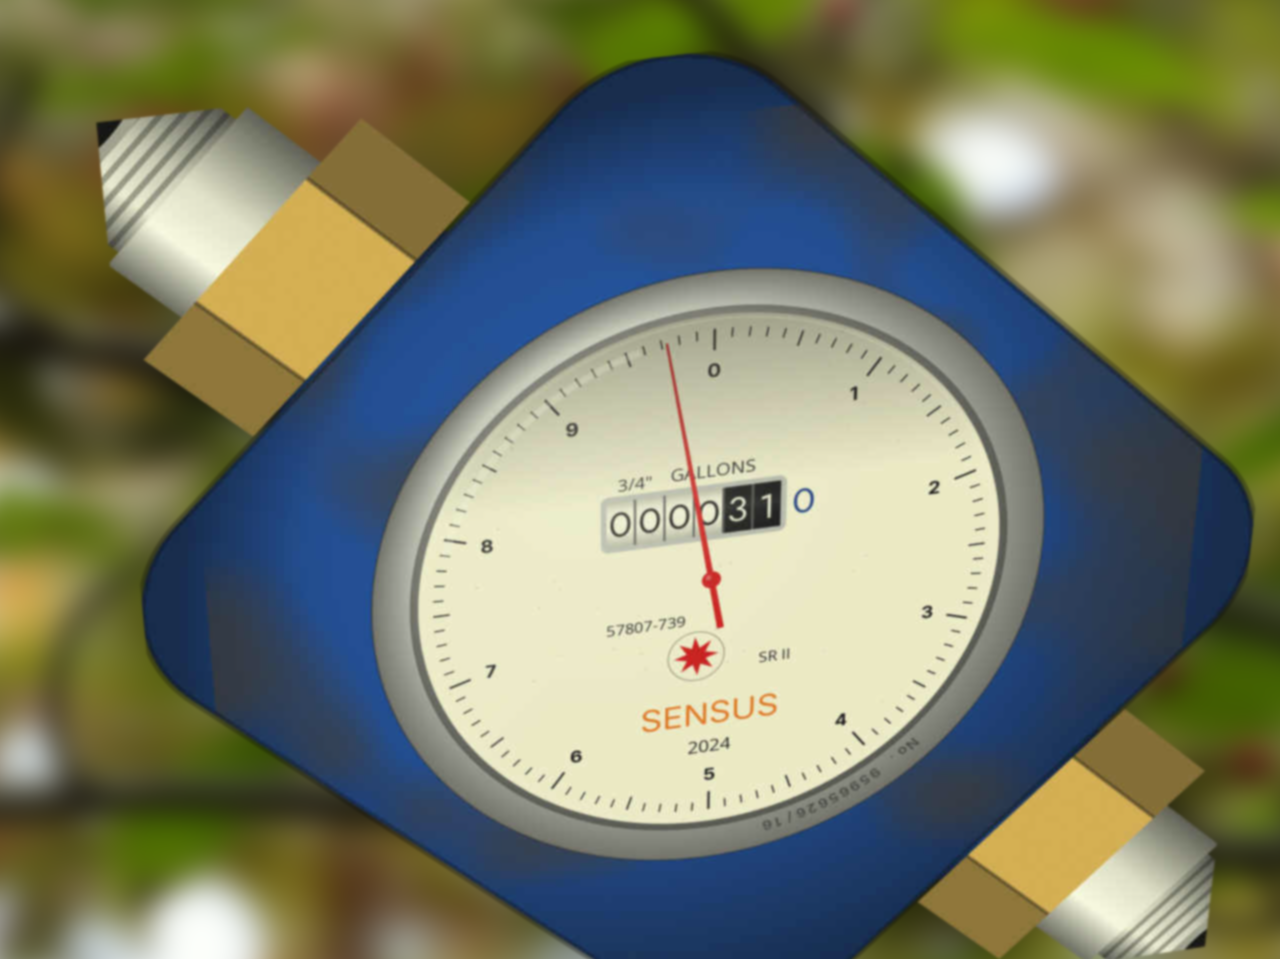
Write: 309.7 gal
